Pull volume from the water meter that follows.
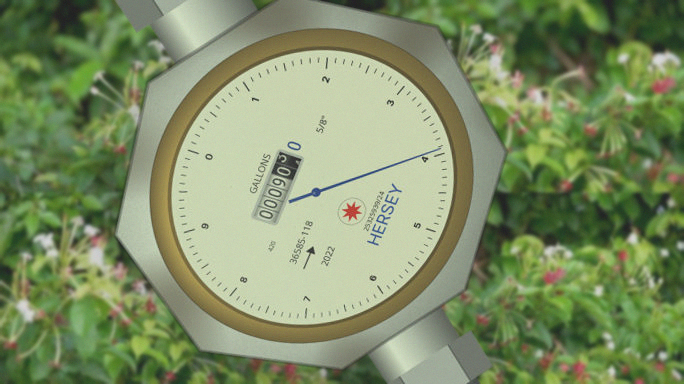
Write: 9033.9 gal
